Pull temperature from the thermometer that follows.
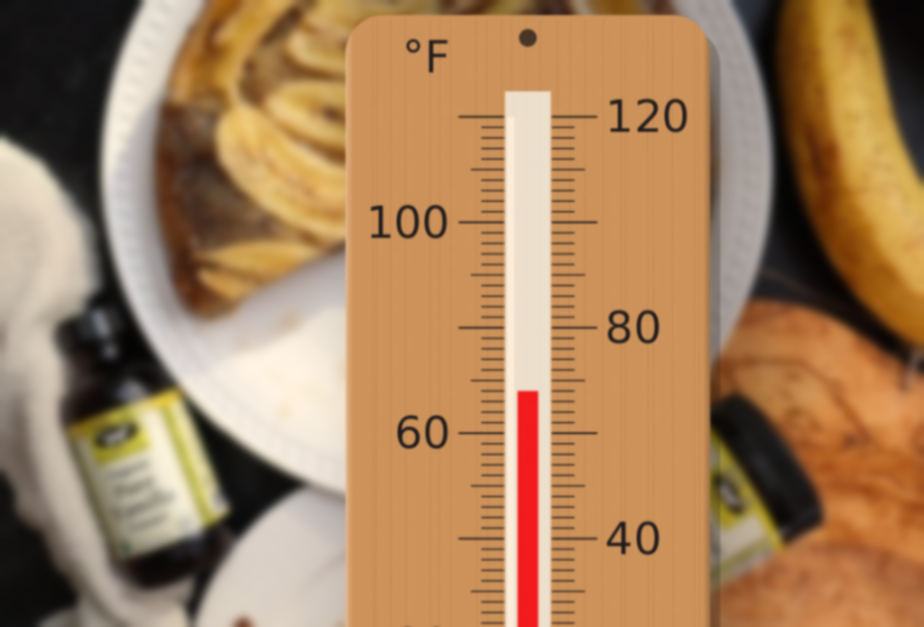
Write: 68 °F
